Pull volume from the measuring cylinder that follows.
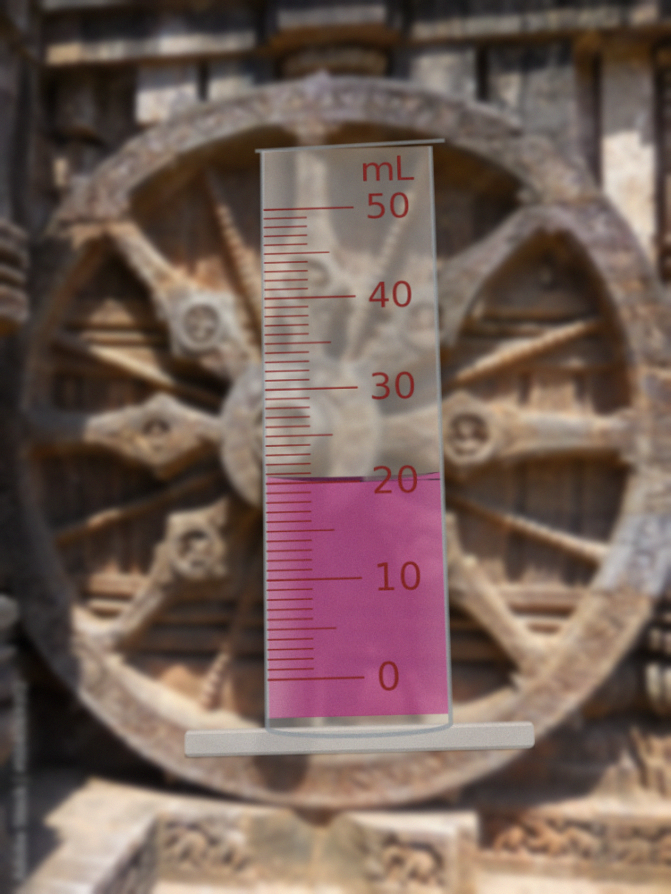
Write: 20 mL
